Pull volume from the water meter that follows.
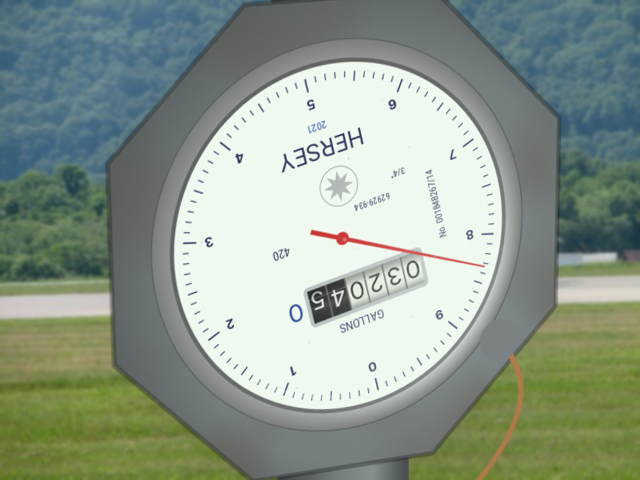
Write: 320448.3 gal
